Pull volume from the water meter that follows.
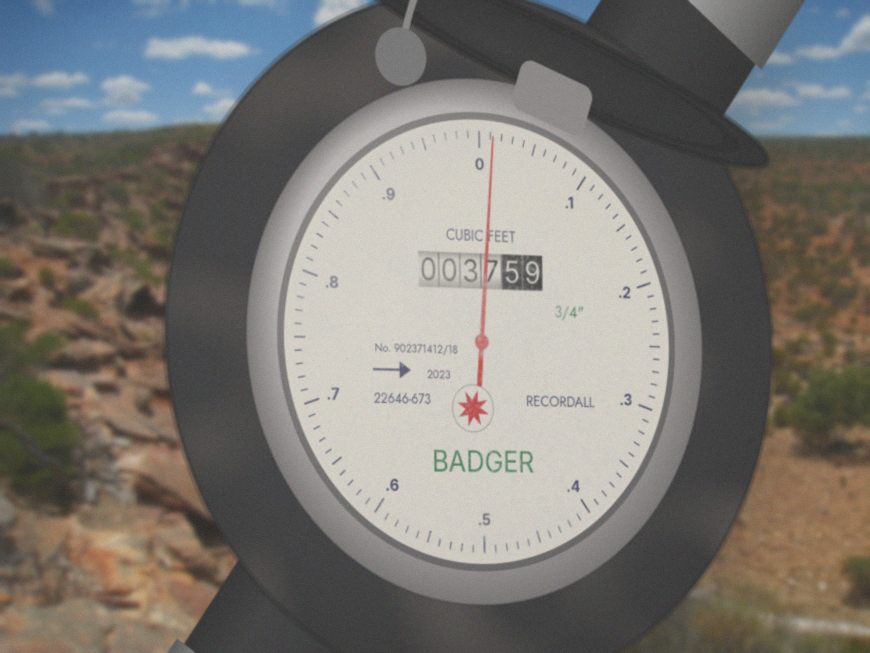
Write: 3759.01 ft³
